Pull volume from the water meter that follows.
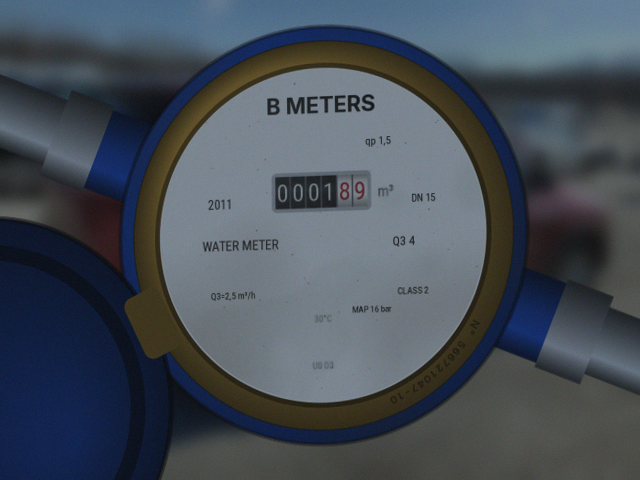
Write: 1.89 m³
